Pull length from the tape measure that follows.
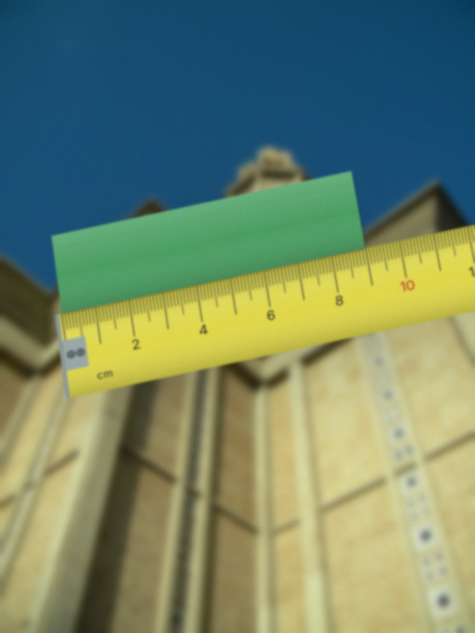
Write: 9 cm
